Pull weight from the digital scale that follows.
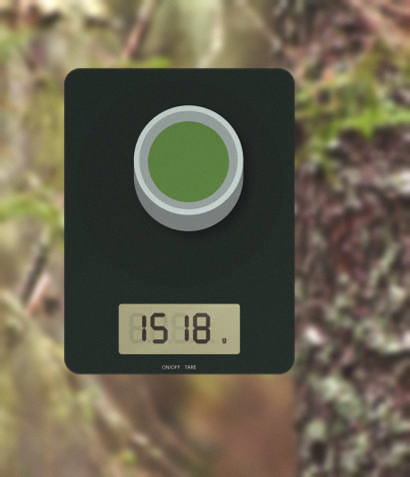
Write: 1518 g
